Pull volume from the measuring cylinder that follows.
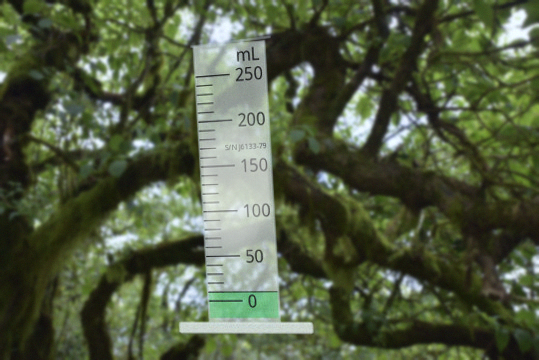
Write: 10 mL
